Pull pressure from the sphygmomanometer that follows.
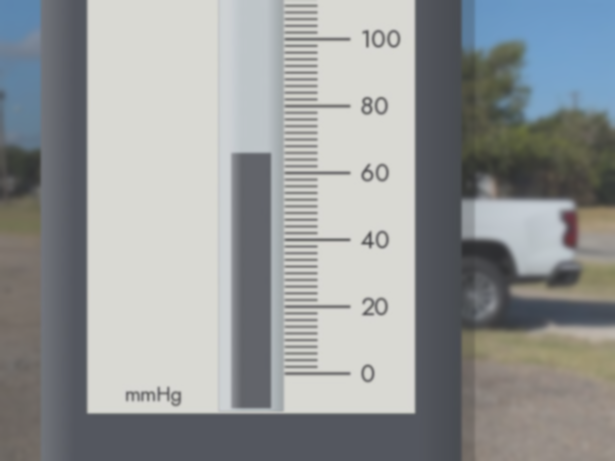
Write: 66 mmHg
